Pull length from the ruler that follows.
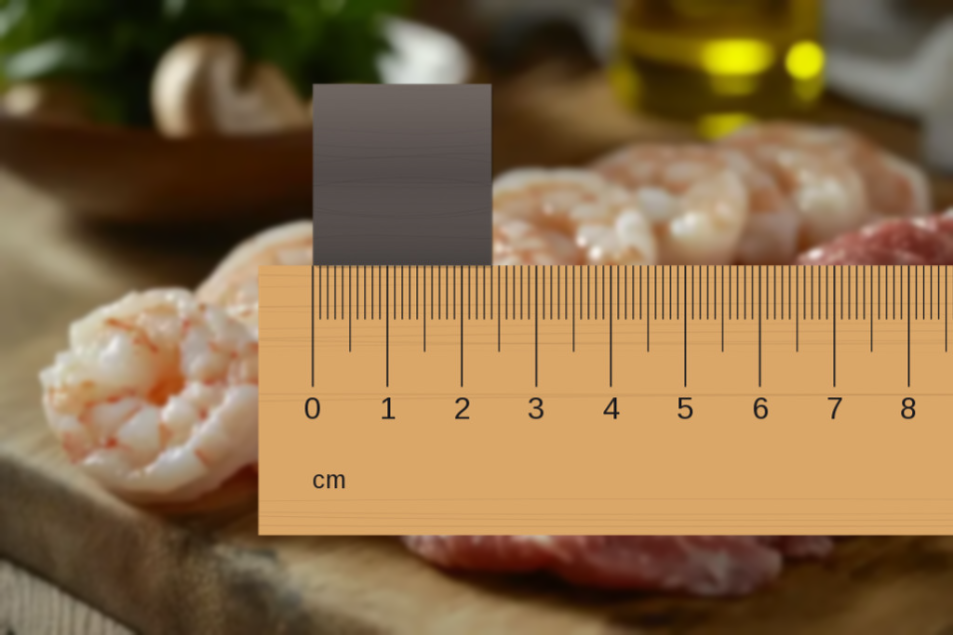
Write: 2.4 cm
